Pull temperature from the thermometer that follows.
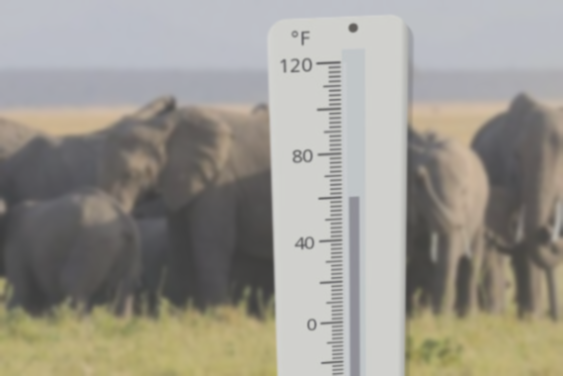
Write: 60 °F
